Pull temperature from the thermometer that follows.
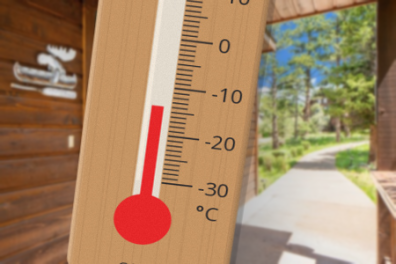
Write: -14 °C
